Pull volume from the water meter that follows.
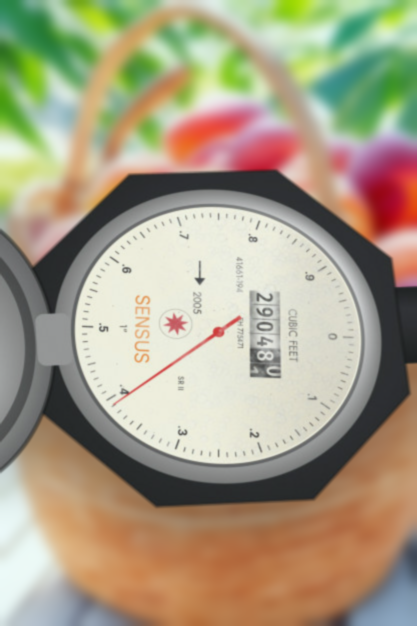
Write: 290480.39 ft³
